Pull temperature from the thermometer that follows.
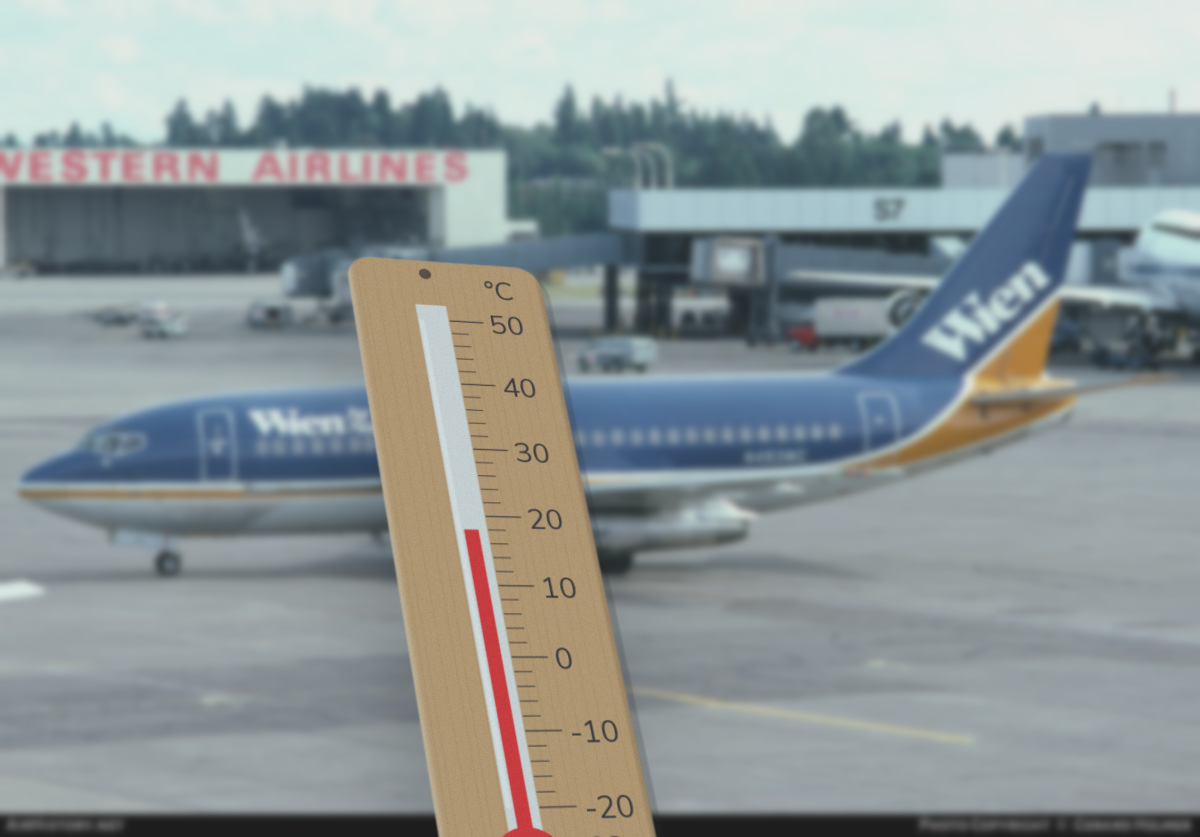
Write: 18 °C
